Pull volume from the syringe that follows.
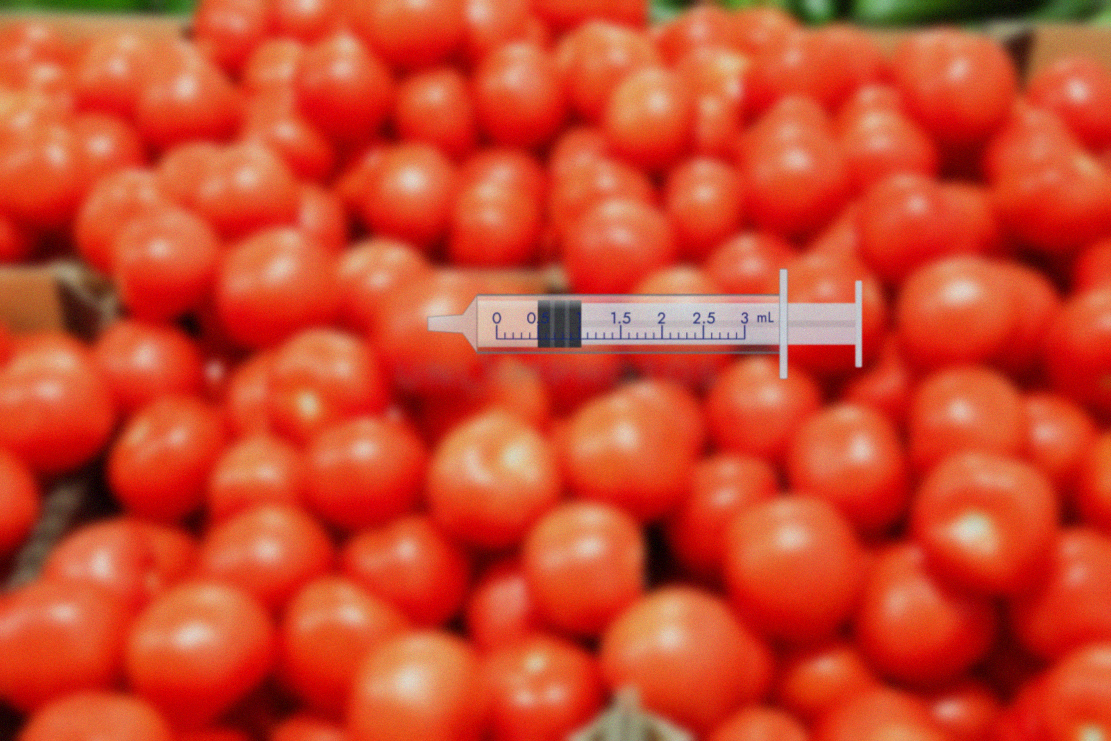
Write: 0.5 mL
